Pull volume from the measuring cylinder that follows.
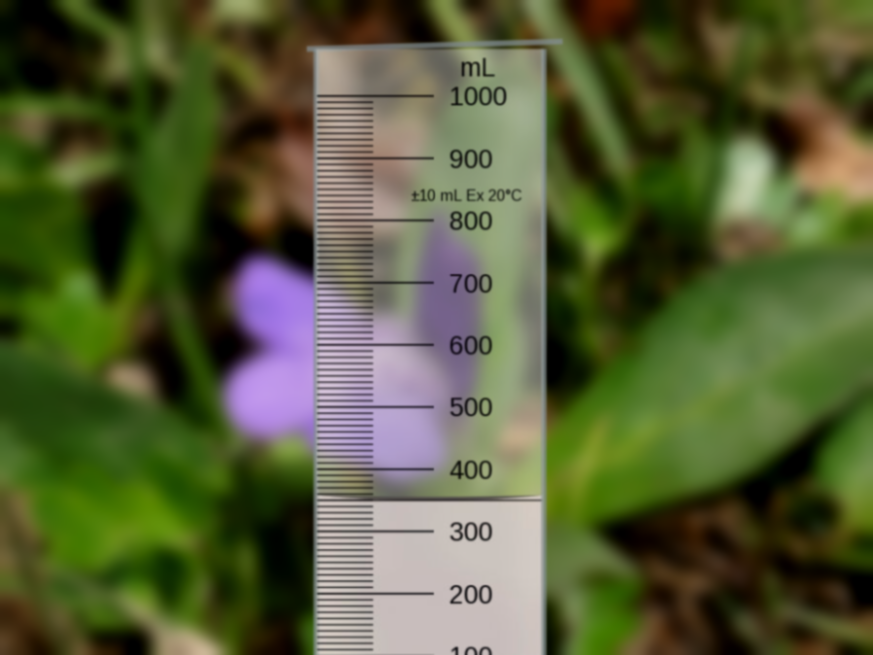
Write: 350 mL
